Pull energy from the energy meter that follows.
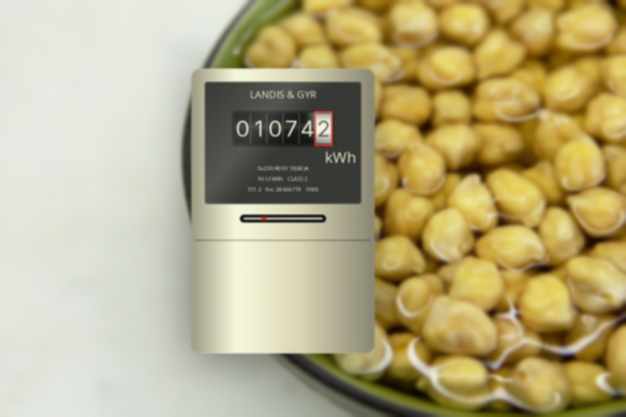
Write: 1074.2 kWh
